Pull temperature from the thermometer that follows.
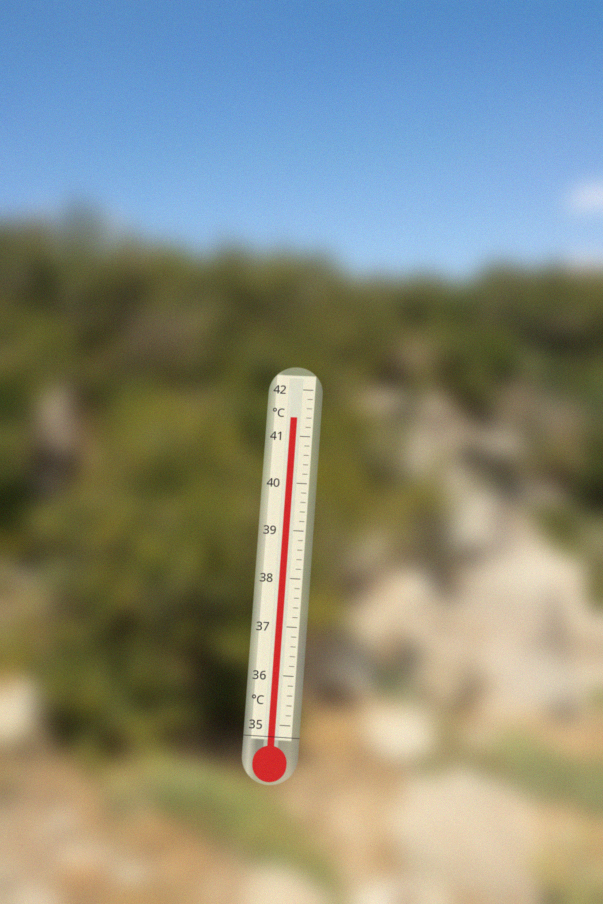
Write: 41.4 °C
